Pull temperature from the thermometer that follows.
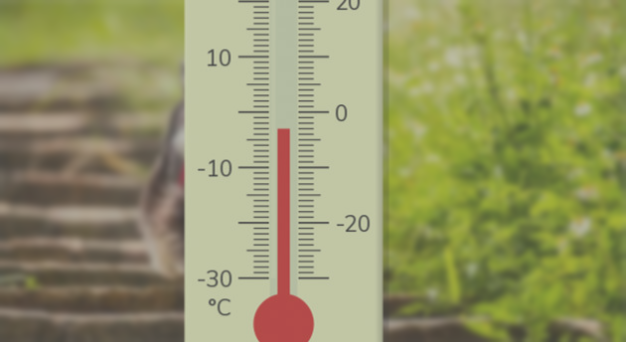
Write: -3 °C
